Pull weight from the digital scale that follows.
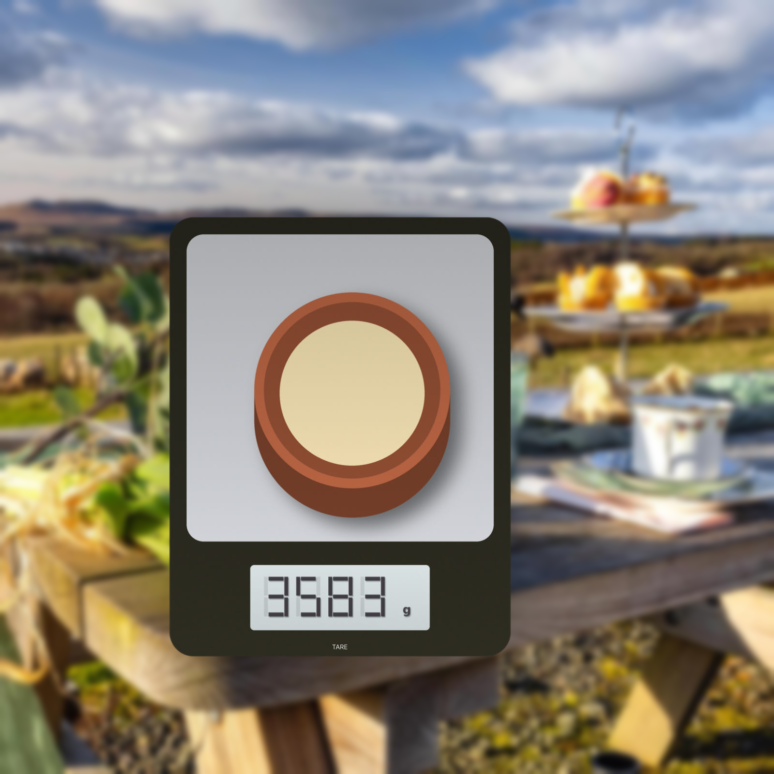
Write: 3583 g
